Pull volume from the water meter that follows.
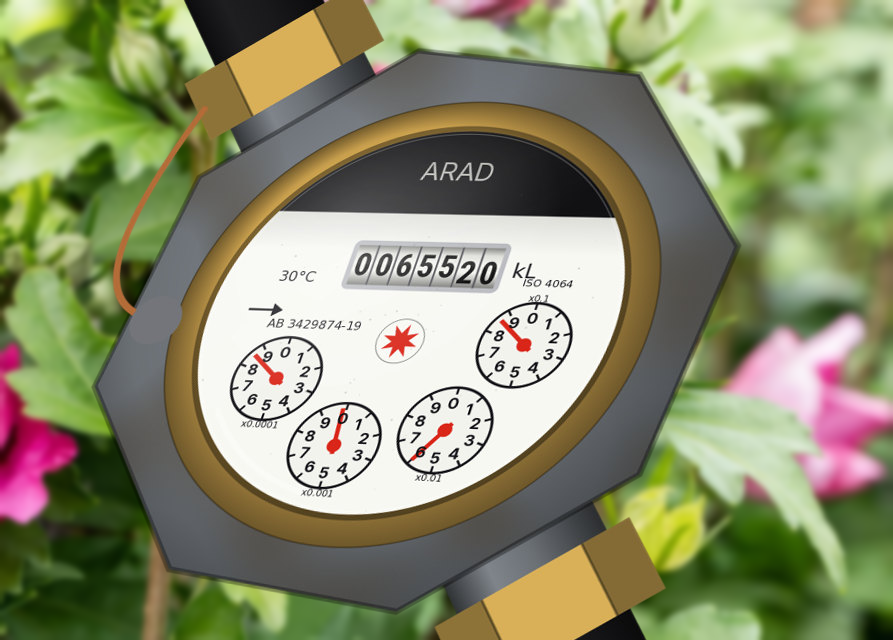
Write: 65519.8598 kL
